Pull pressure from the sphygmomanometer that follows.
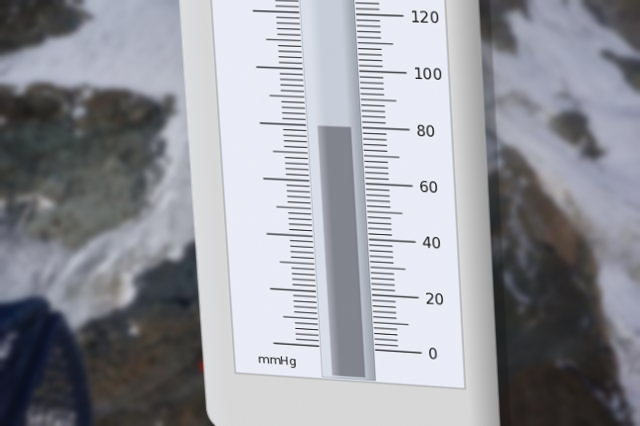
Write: 80 mmHg
